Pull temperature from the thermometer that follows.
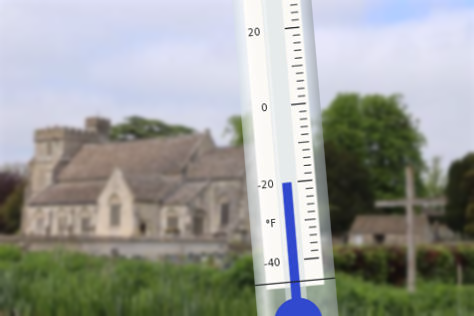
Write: -20 °F
